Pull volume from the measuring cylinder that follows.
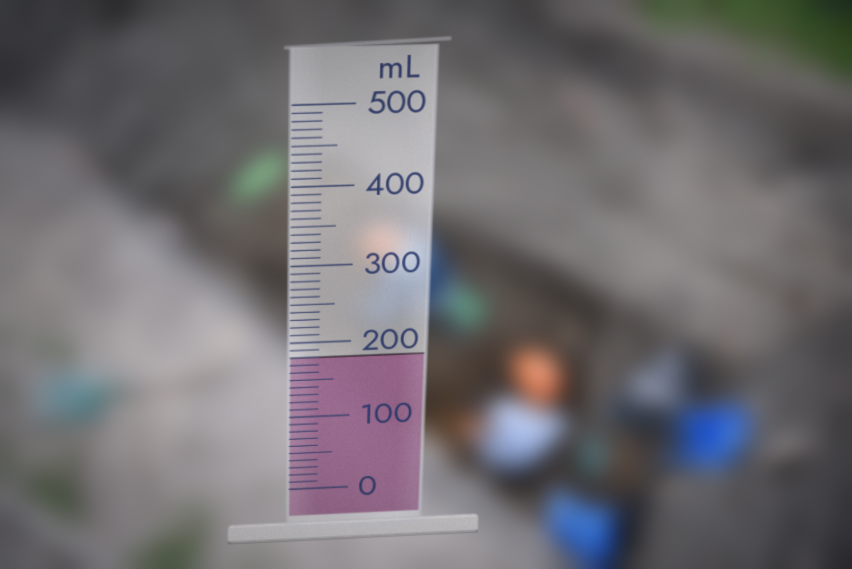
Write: 180 mL
